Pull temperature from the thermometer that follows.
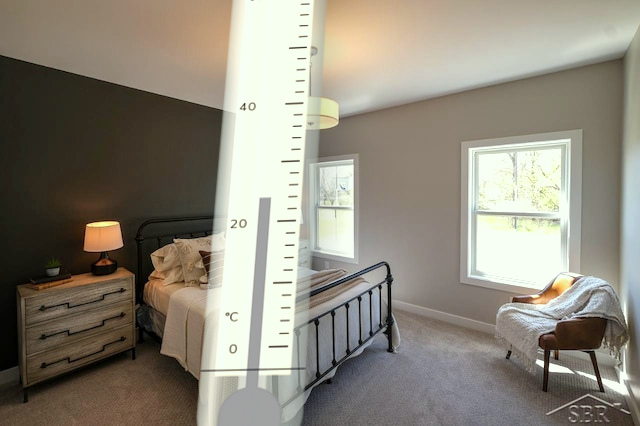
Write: 24 °C
